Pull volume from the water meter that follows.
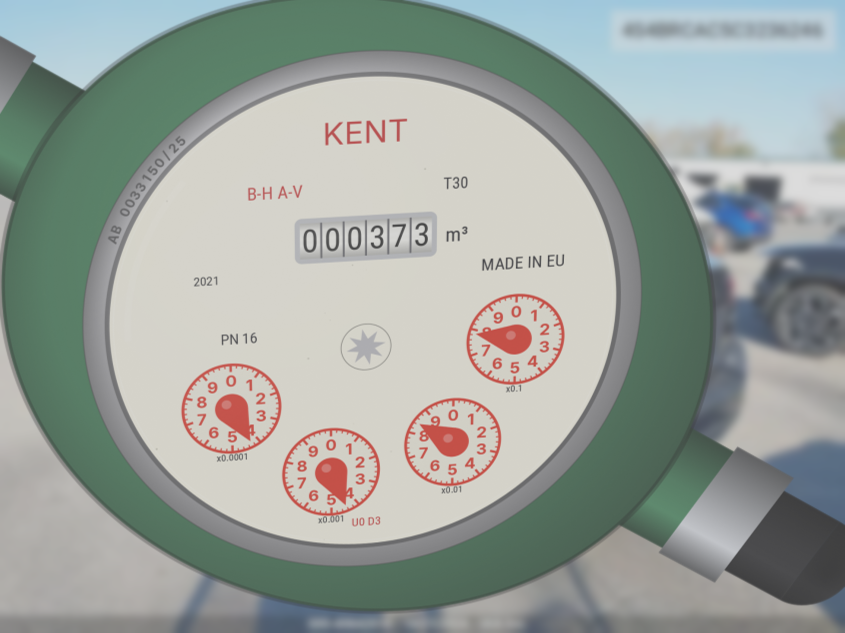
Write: 373.7844 m³
